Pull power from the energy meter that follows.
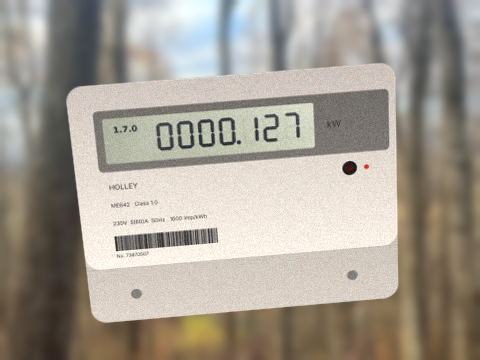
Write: 0.127 kW
